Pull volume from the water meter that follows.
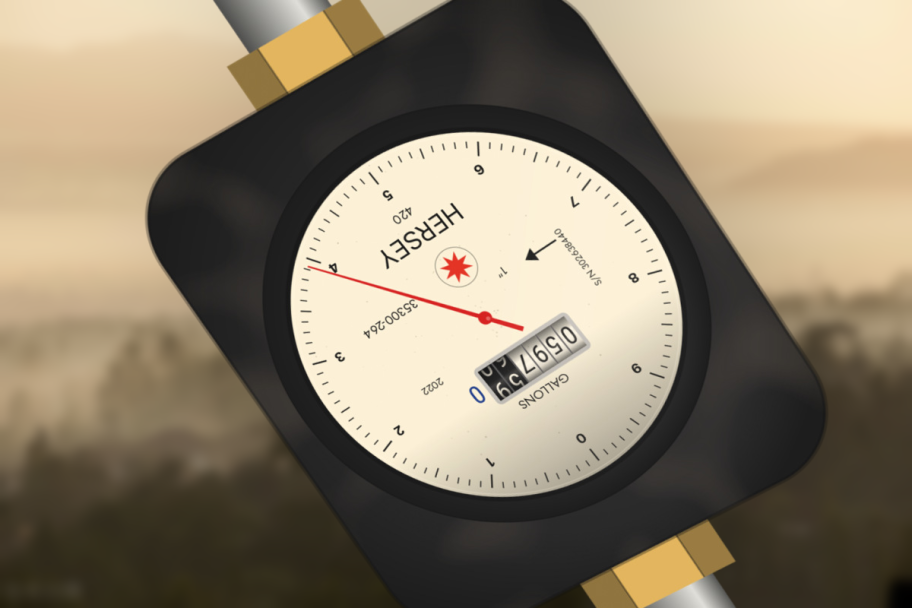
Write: 597593.9 gal
